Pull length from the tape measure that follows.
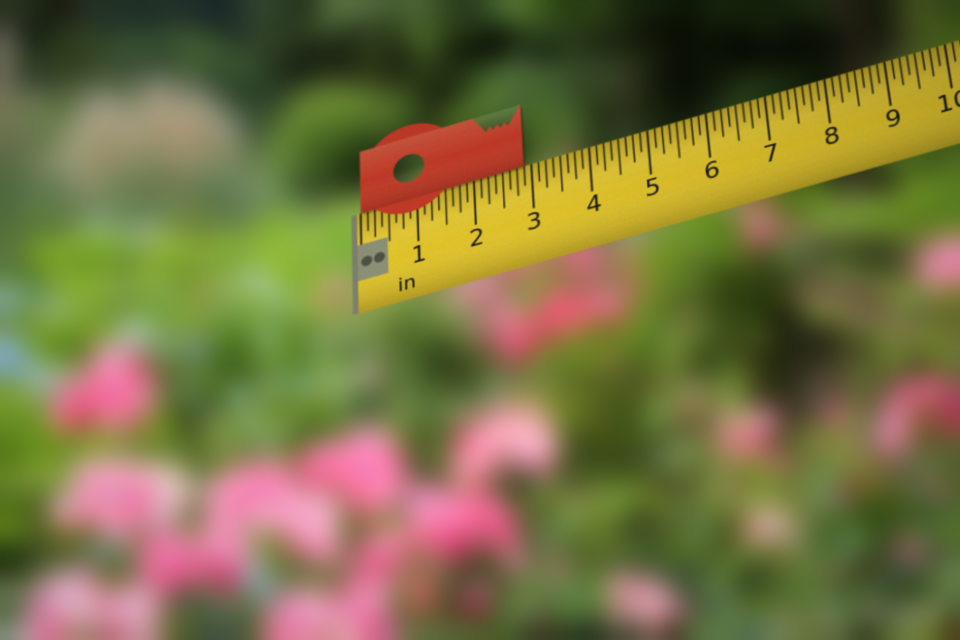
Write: 2.875 in
